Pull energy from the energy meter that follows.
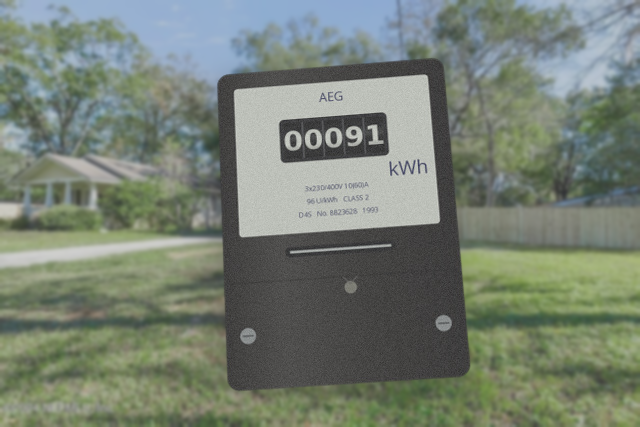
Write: 91 kWh
